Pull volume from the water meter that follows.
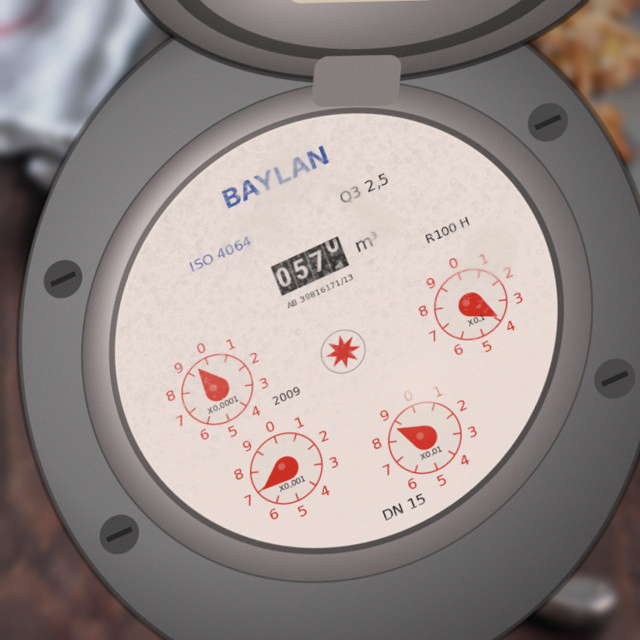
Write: 570.3869 m³
